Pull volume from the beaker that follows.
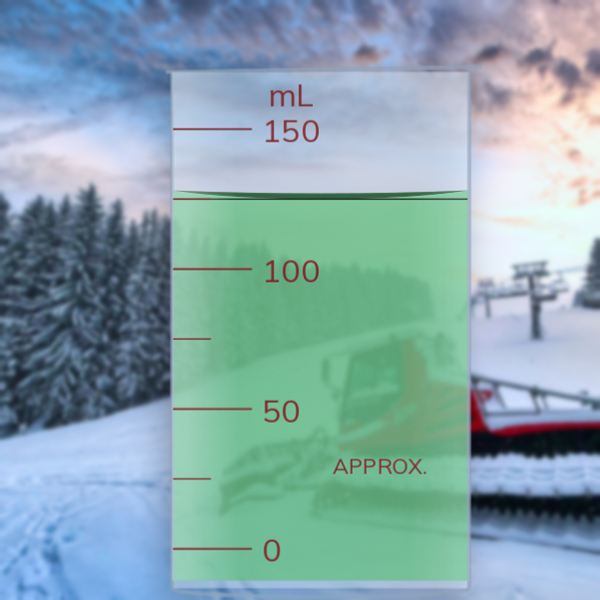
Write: 125 mL
